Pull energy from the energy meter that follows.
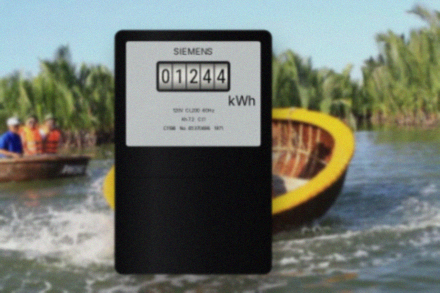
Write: 1244 kWh
